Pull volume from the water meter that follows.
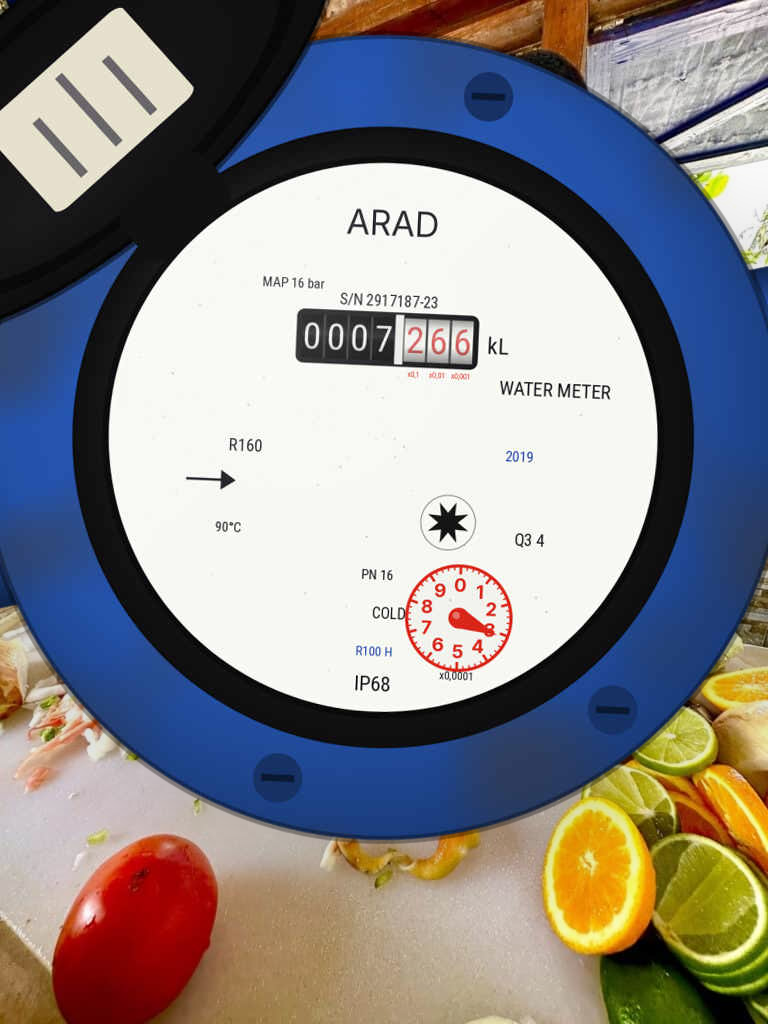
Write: 7.2663 kL
